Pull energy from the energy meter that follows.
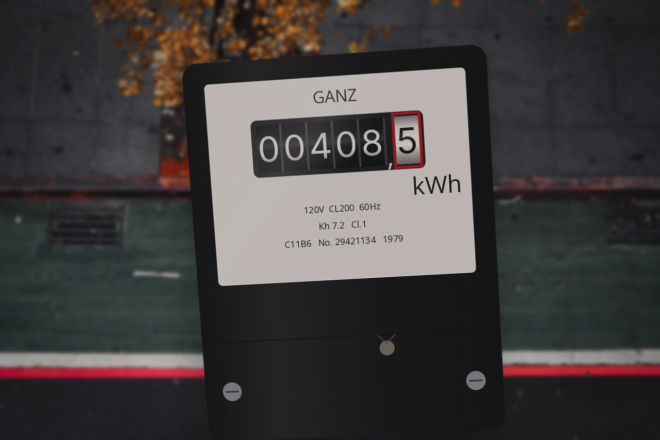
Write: 408.5 kWh
